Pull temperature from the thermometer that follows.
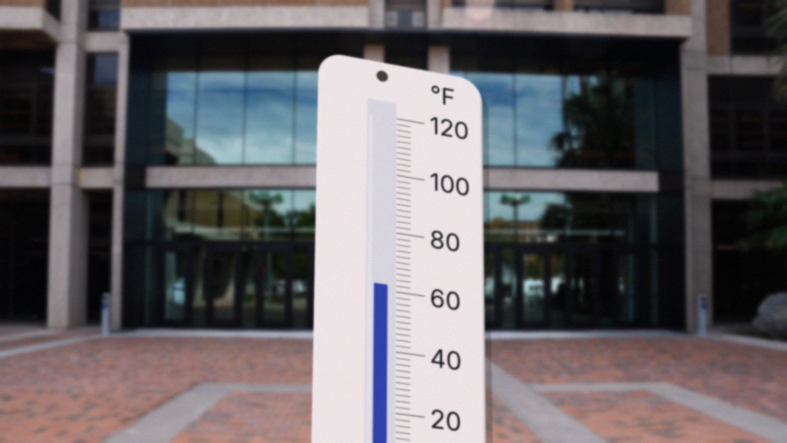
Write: 62 °F
